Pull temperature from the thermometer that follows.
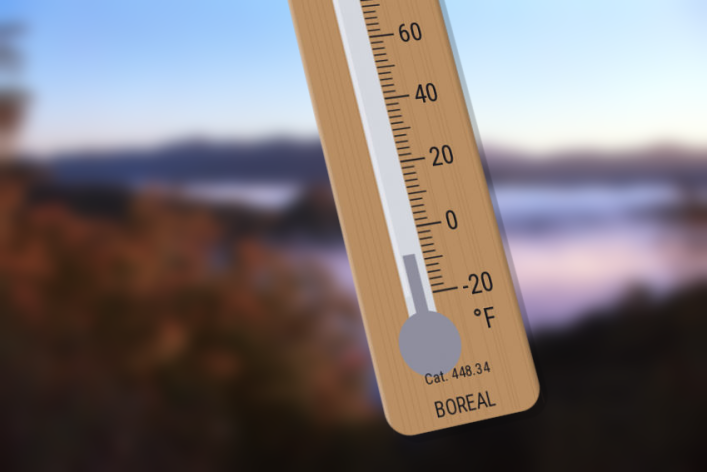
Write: -8 °F
